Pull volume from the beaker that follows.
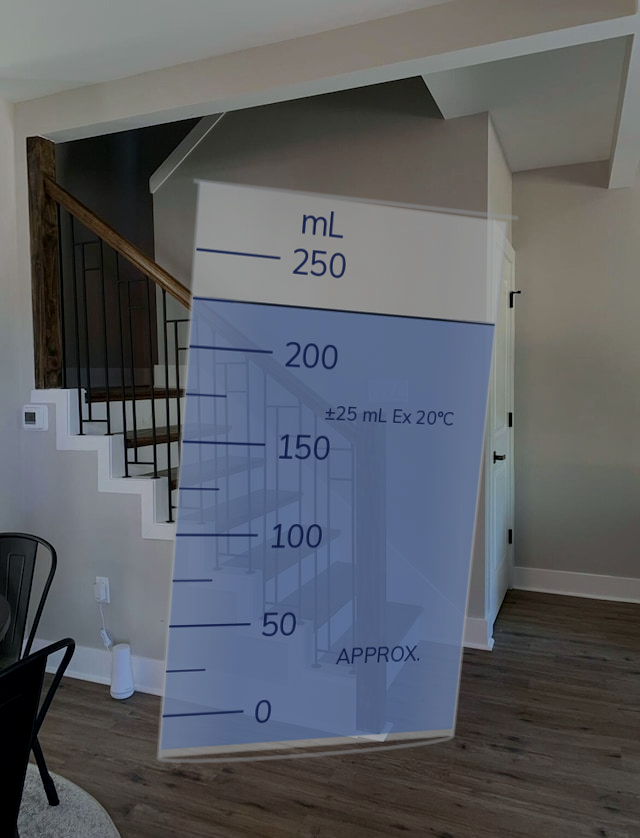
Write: 225 mL
